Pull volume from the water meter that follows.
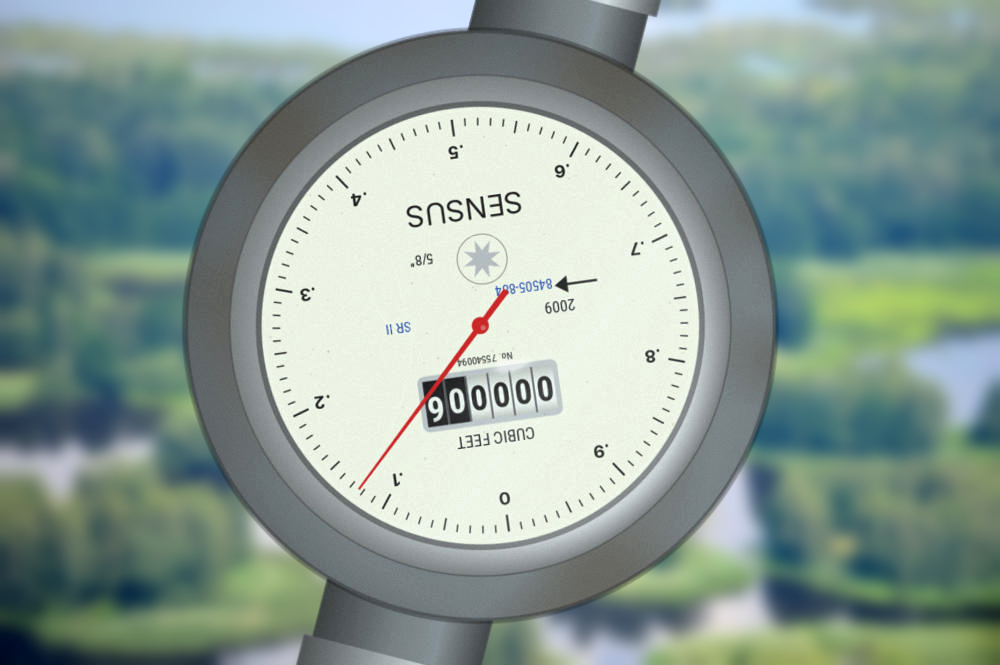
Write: 6.12 ft³
